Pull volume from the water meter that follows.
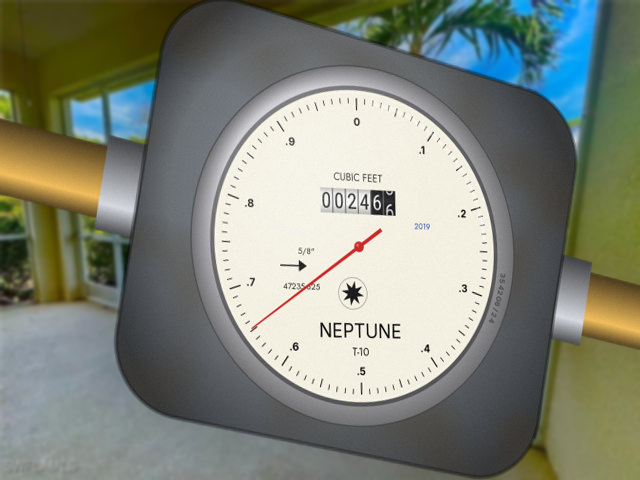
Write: 2465.65 ft³
